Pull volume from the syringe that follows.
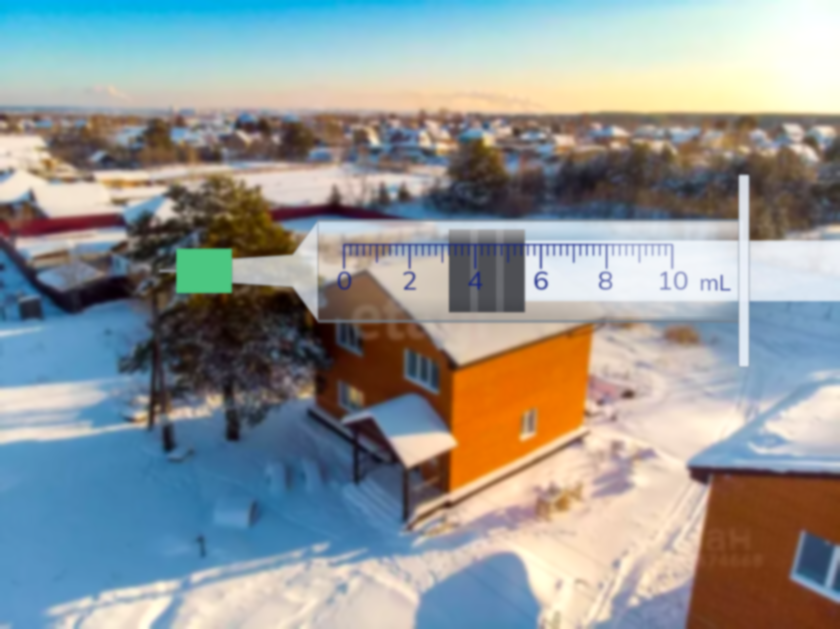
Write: 3.2 mL
